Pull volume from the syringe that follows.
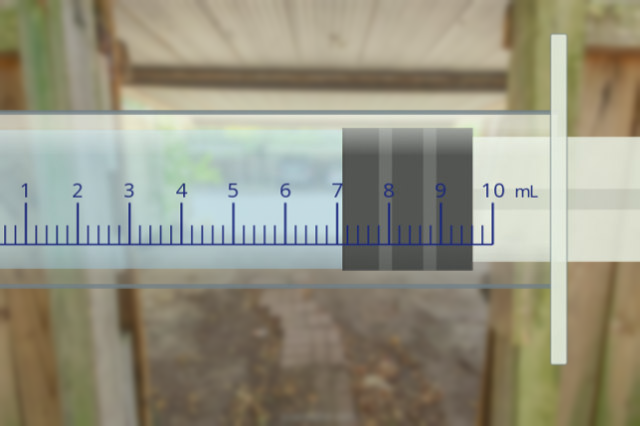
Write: 7.1 mL
